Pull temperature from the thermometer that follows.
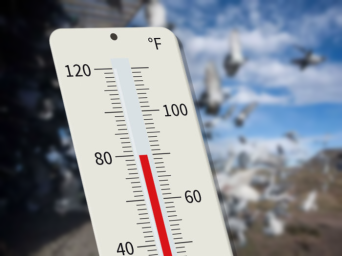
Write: 80 °F
